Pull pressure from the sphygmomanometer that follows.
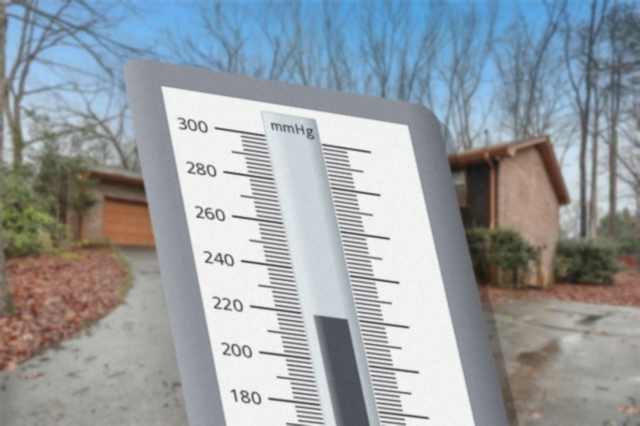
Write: 220 mmHg
